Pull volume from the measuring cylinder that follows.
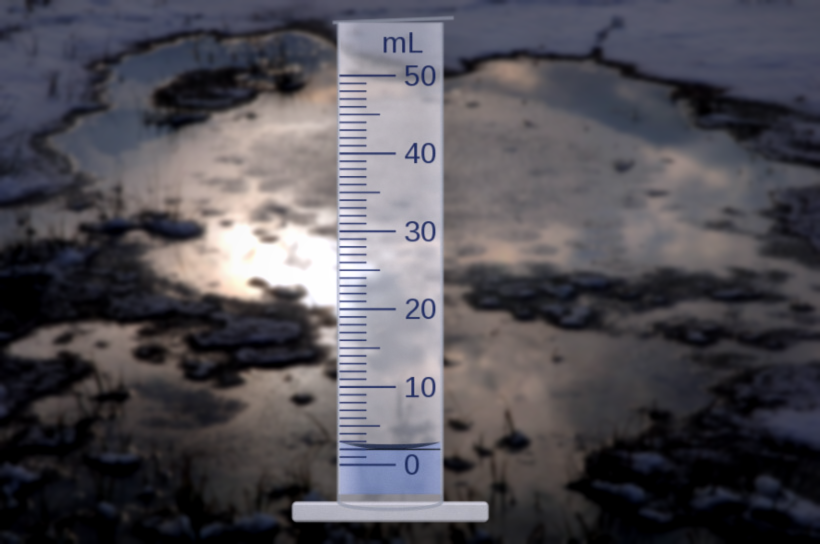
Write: 2 mL
